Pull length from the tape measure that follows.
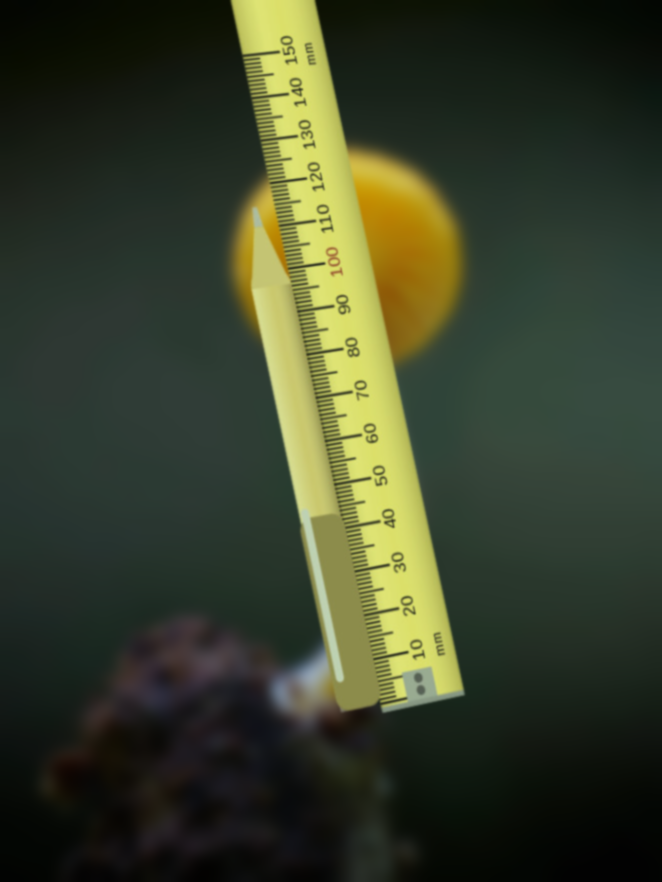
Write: 115 mm
